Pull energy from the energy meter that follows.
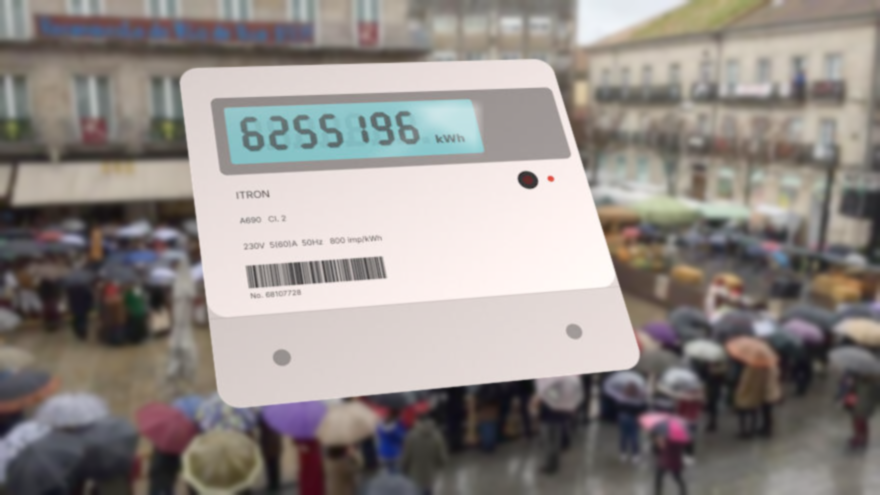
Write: 6255196 kWh
